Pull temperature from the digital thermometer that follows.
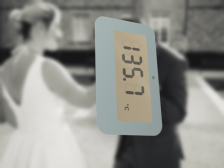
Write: 135.7 °C
